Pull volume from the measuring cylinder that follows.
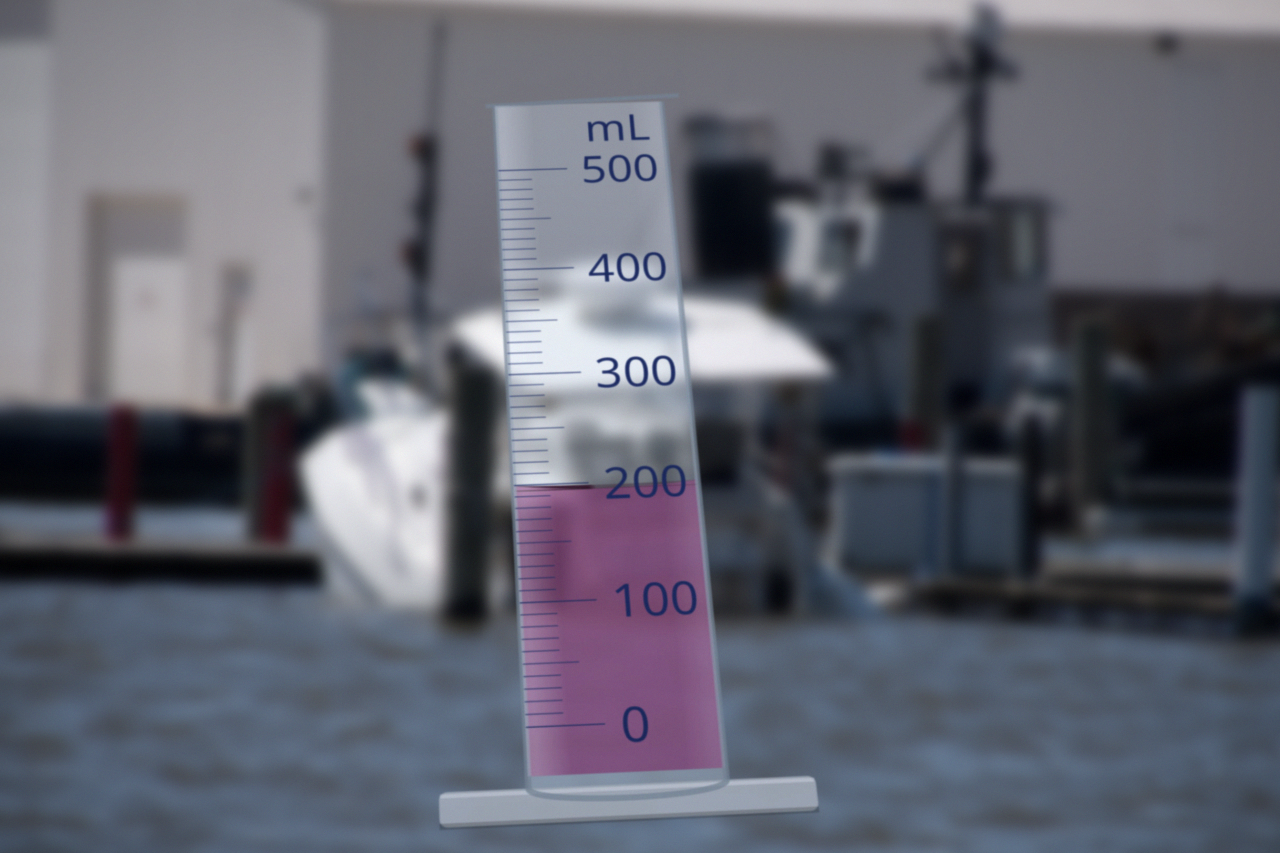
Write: 195 mL
